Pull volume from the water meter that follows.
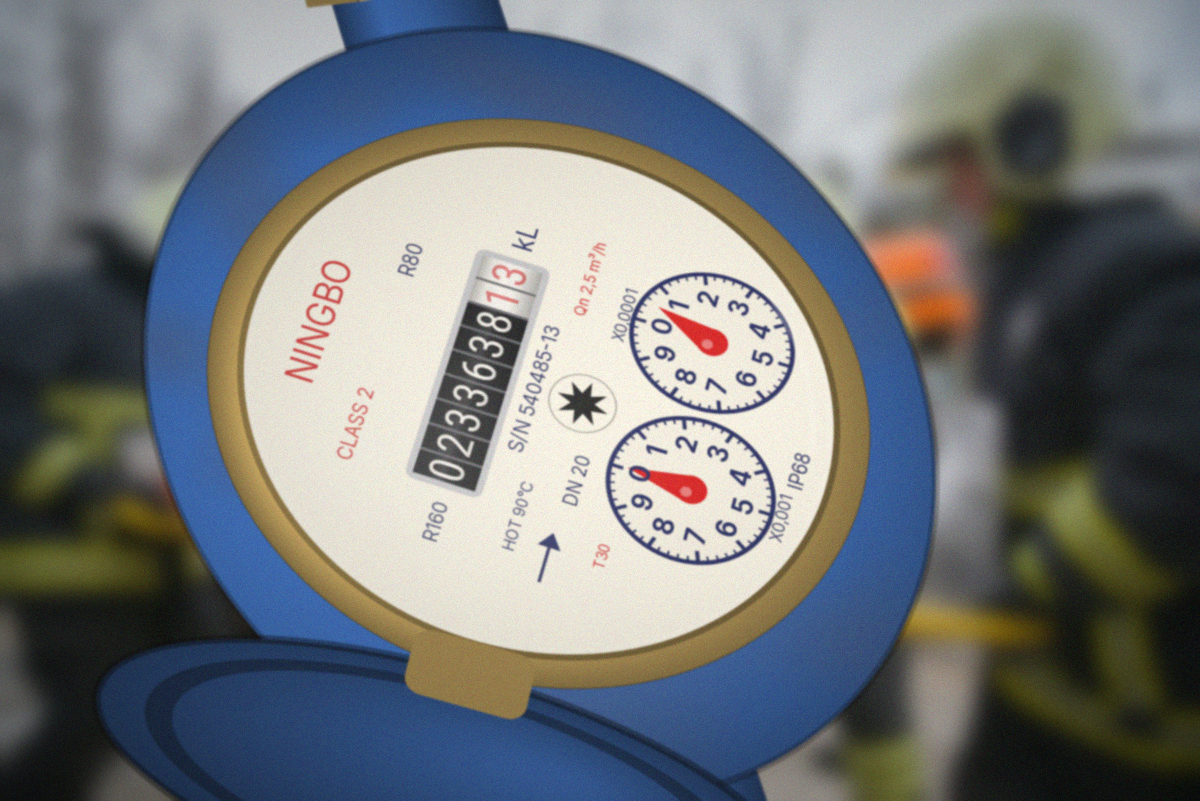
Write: 233638.1300 kL
